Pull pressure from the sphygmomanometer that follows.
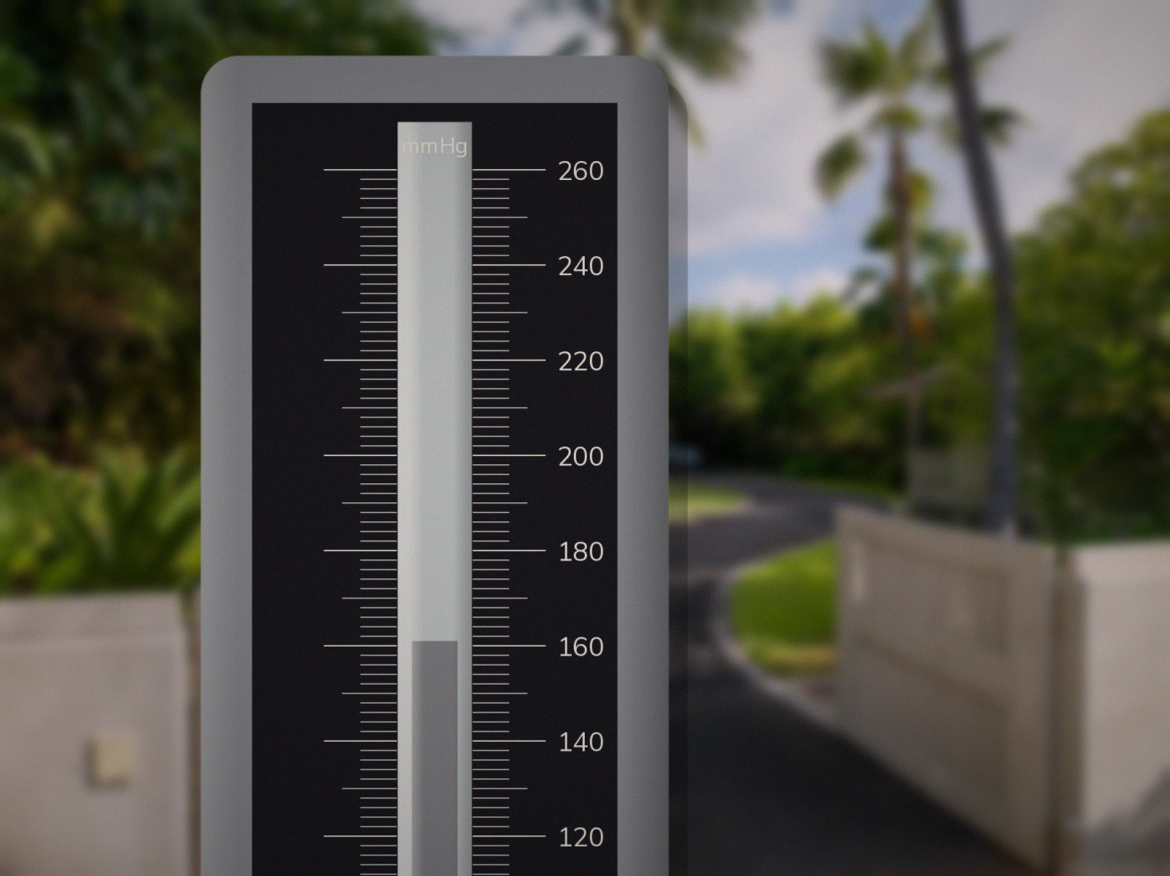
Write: 161 mmHg
